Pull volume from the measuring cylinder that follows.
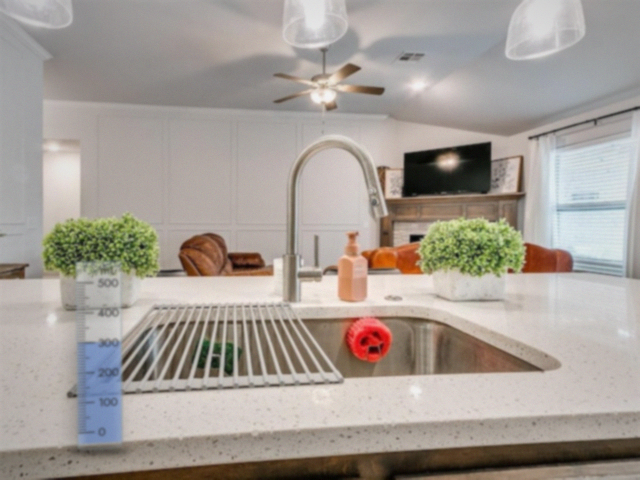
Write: 300 mL
